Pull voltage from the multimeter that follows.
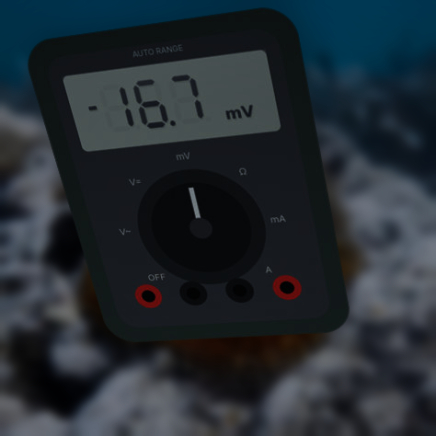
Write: -16.7 mV
